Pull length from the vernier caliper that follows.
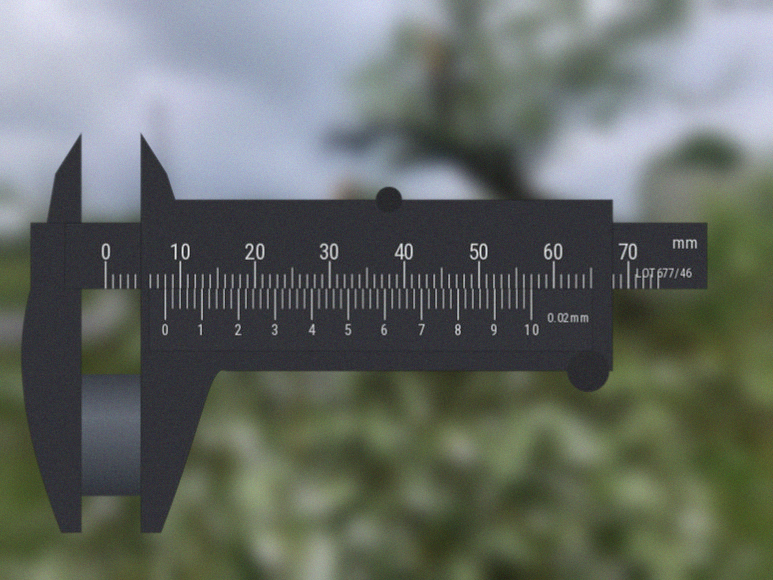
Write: 8.0 mm
